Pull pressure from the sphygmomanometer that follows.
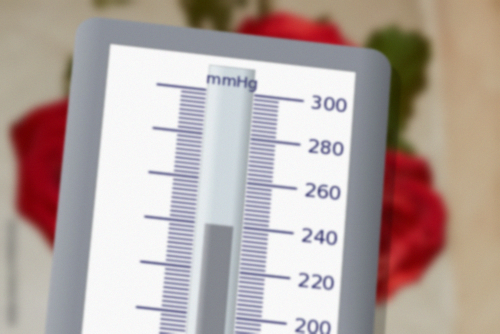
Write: 240 mmHg
